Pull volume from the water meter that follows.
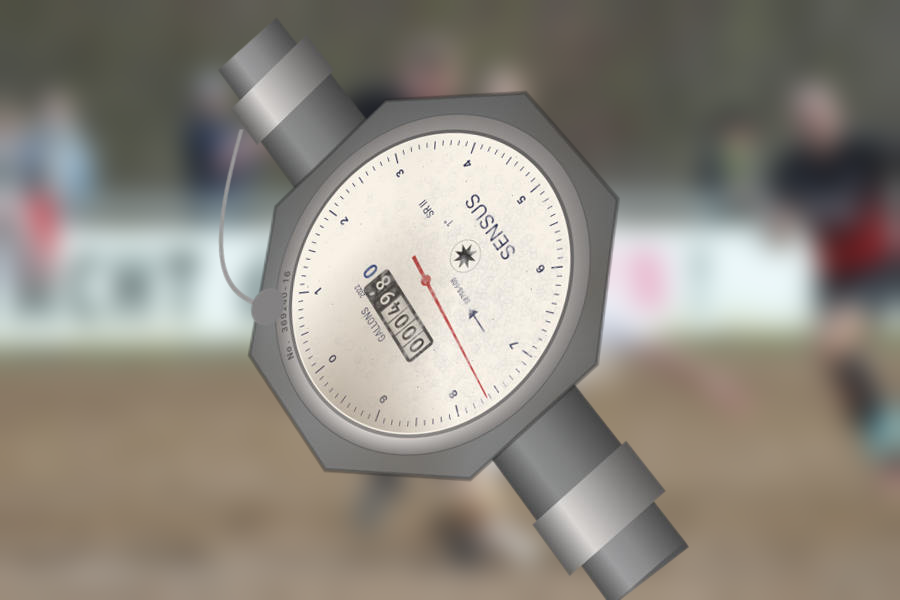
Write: 4977.6 gal
